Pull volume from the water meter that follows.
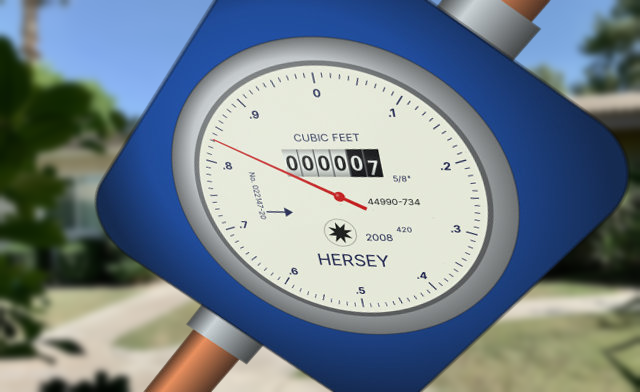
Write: 6.83 ft³
